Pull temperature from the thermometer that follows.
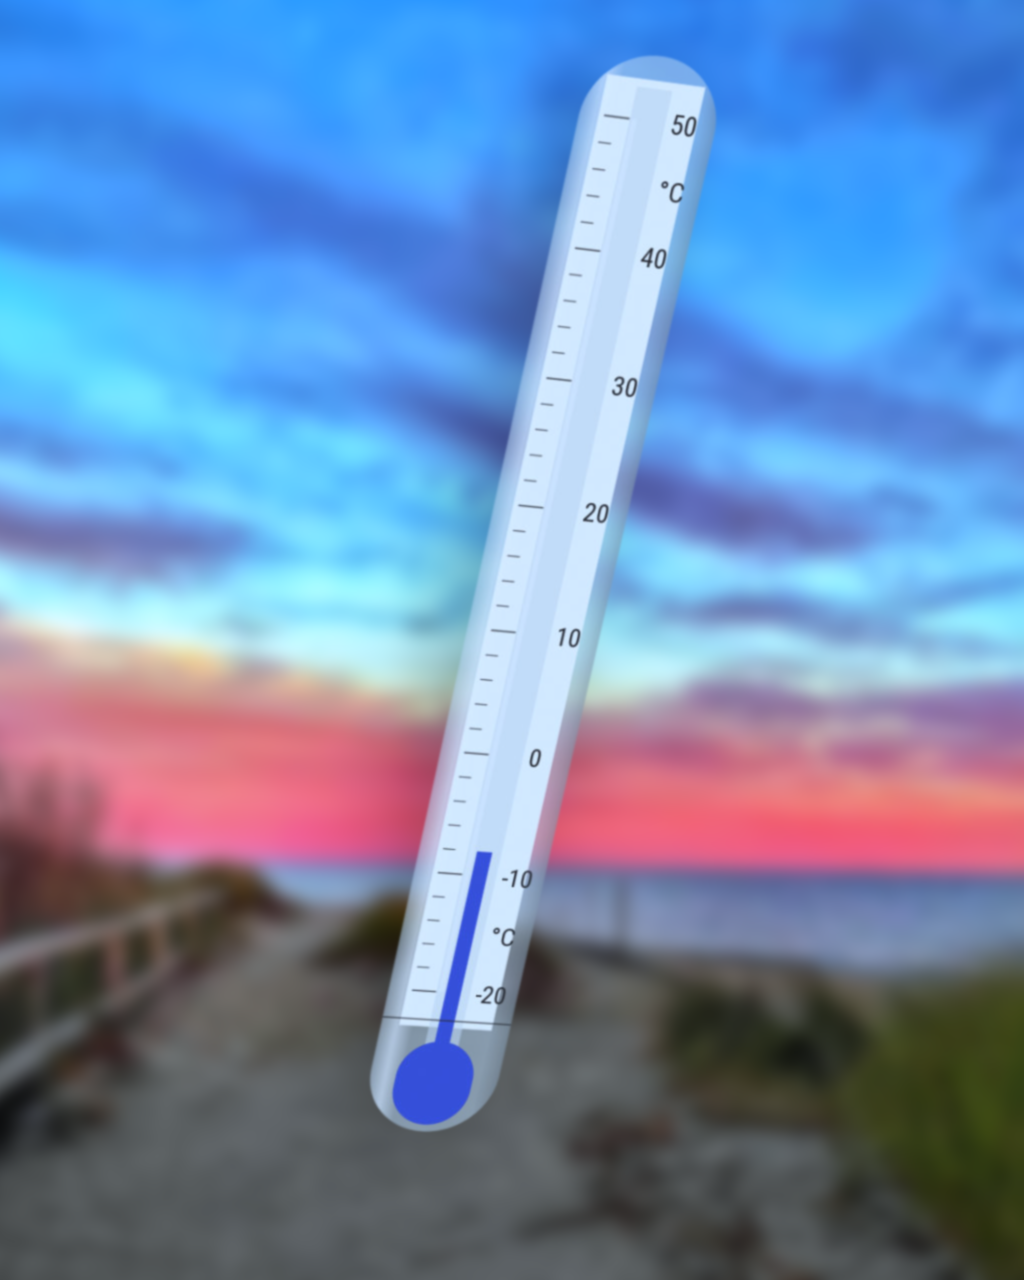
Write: -8 °C
